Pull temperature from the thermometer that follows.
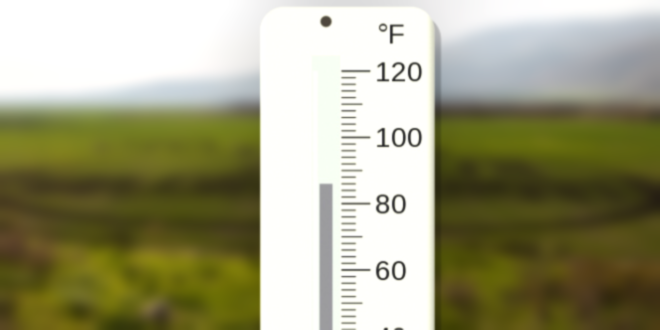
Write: 86 °F
